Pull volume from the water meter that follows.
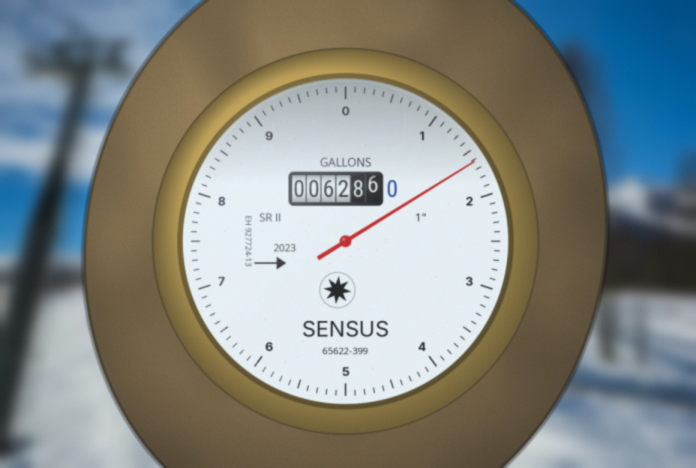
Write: 62861.6 gal
